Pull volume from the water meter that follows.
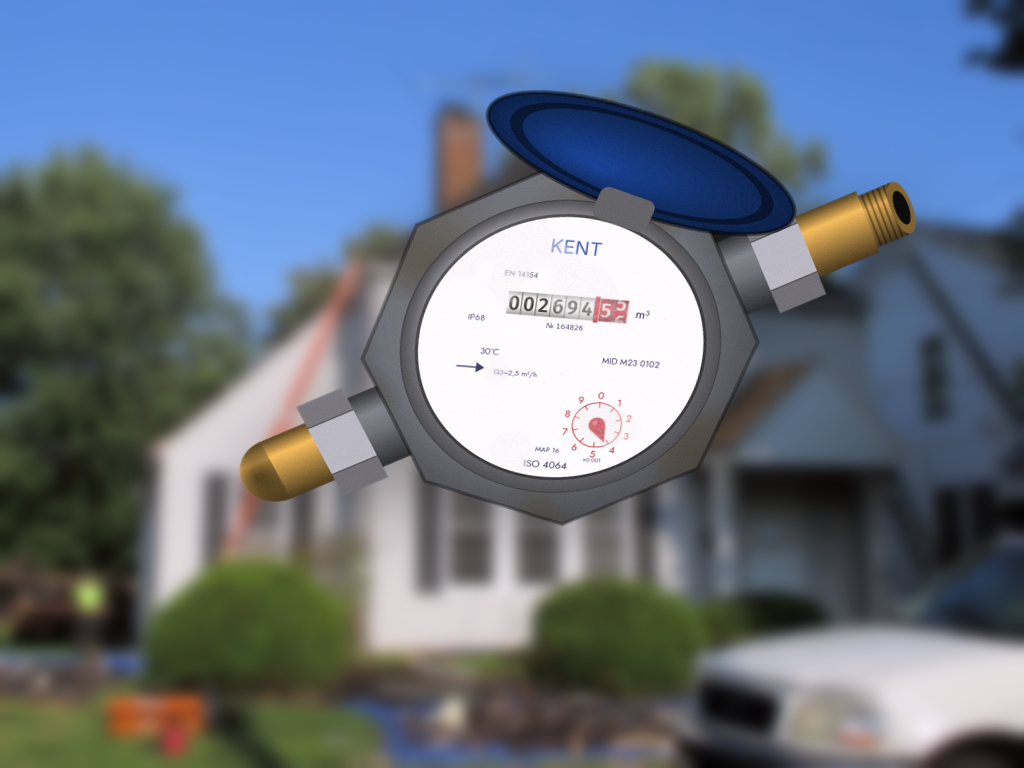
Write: 2694.554 m³
